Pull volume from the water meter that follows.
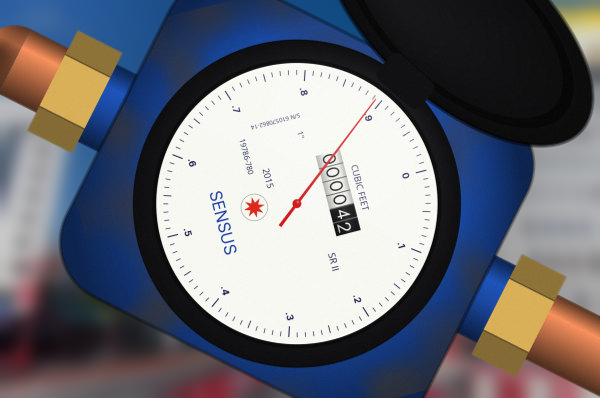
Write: 41.89 ft³
